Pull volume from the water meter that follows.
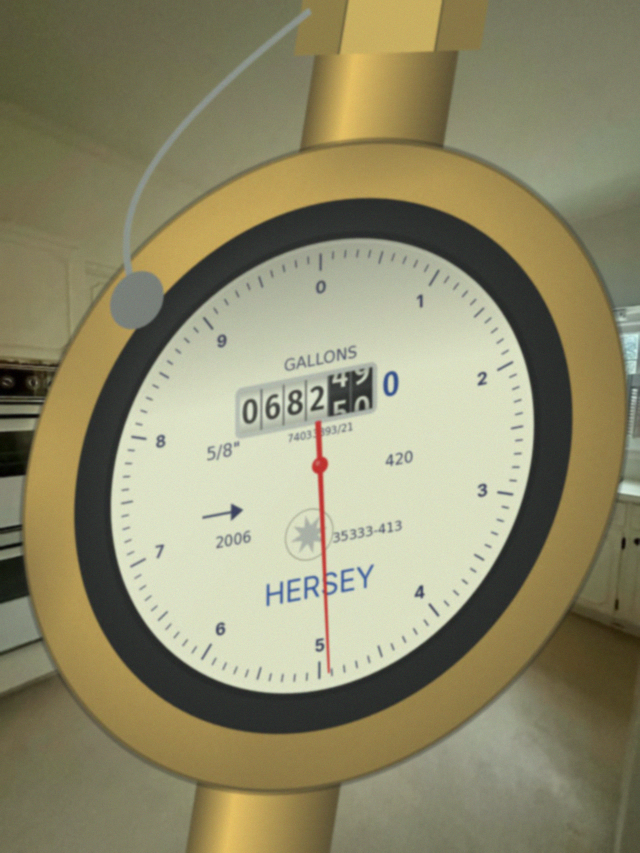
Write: 682494.9 gal
